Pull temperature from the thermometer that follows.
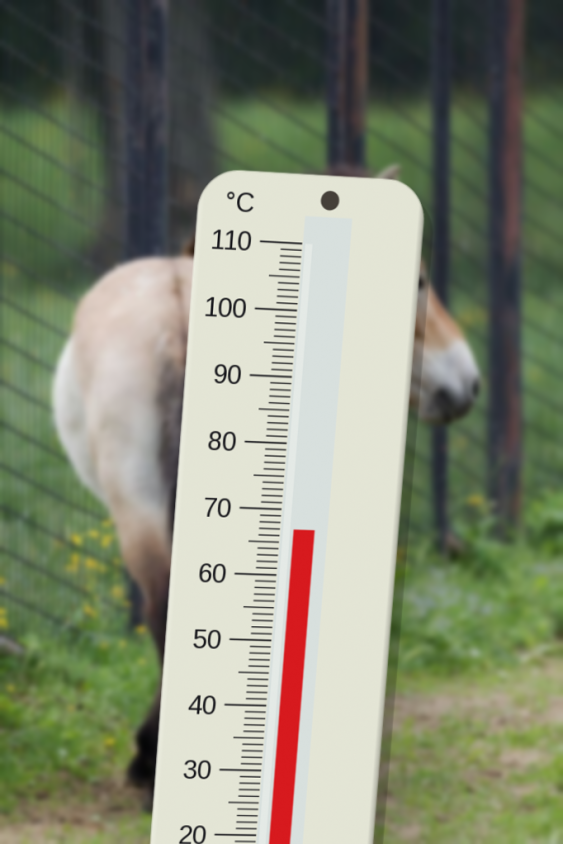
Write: 67 °C
